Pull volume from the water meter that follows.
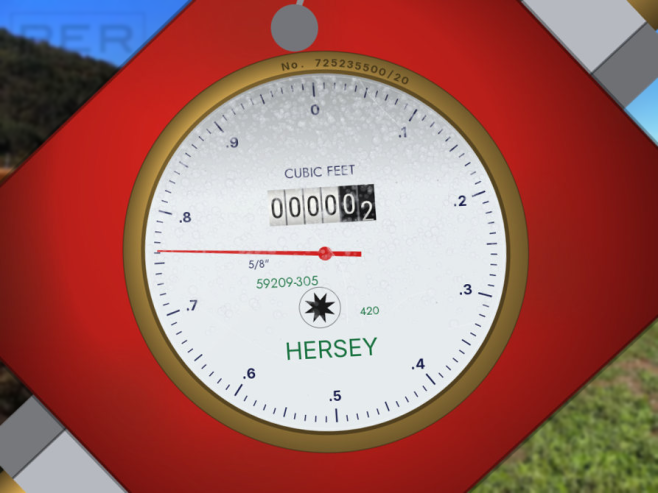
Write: 1.76 ft³
